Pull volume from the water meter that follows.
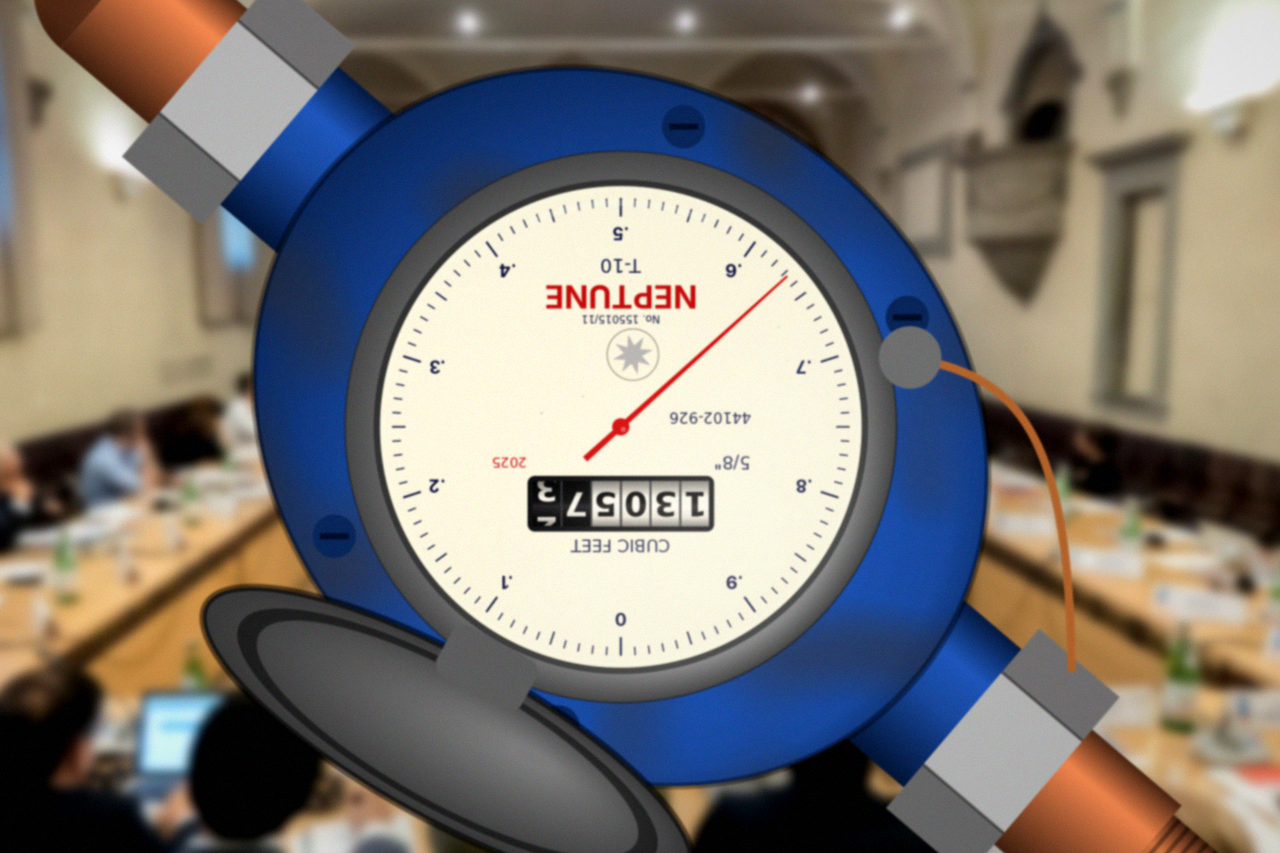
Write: 130572.63 ft³
